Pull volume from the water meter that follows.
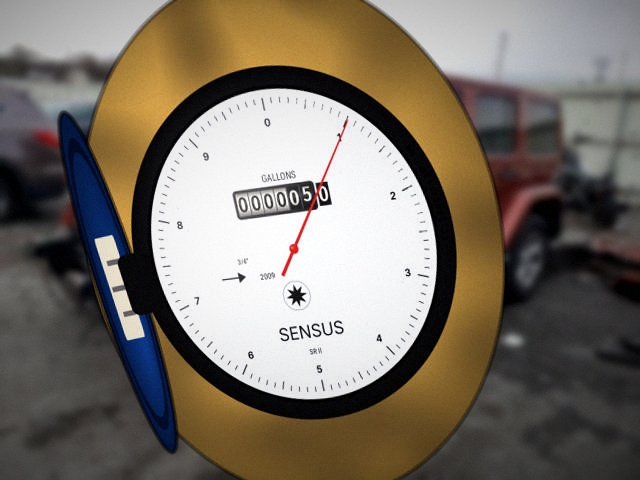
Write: 51.0 gal
